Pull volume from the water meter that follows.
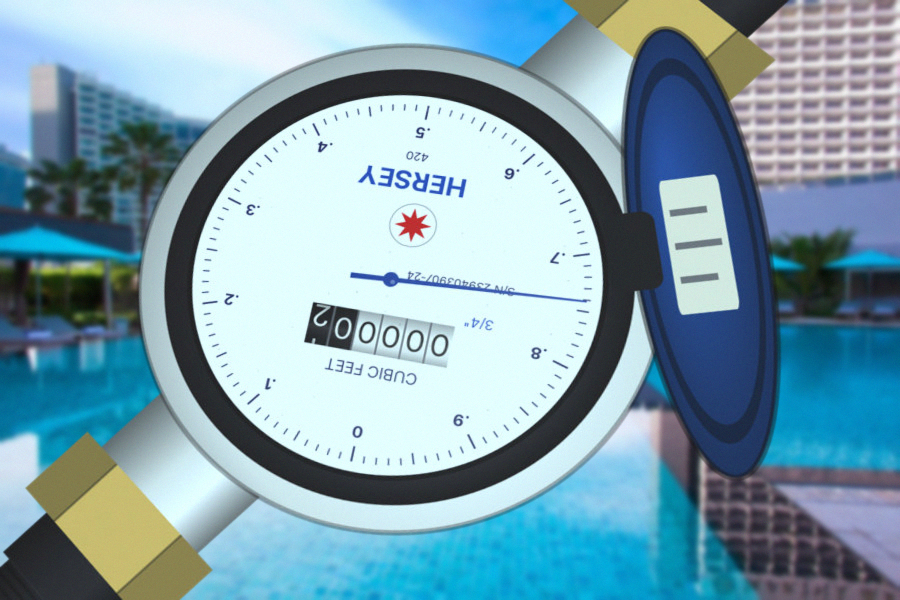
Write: 1.74 ft³
